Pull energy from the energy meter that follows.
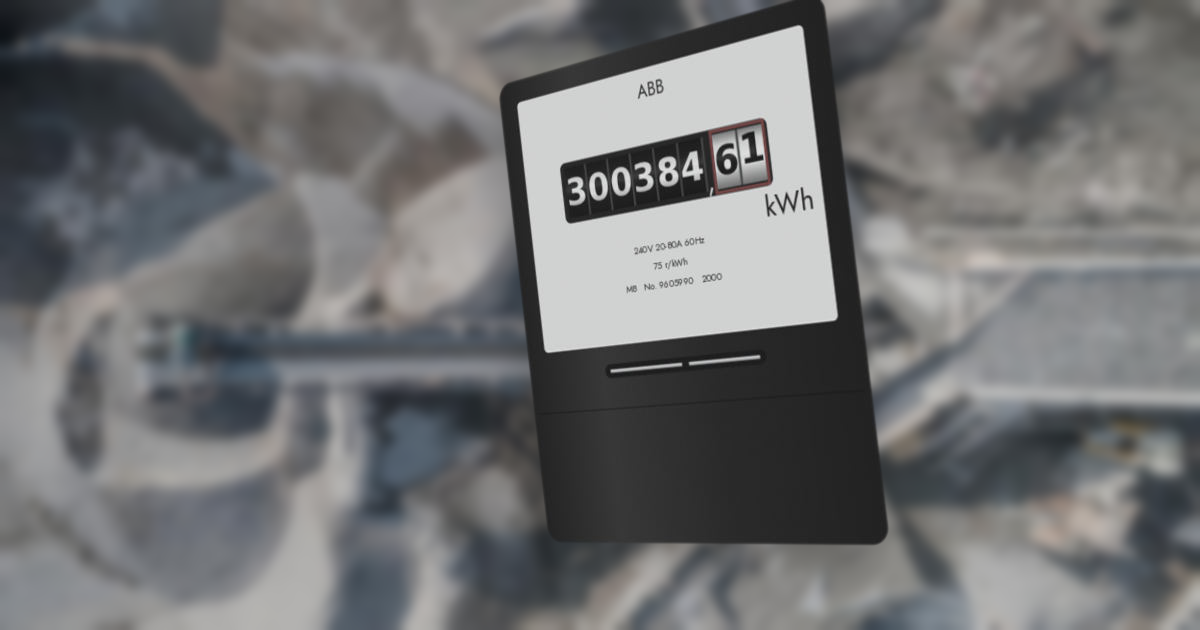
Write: 300384.61 kWh
